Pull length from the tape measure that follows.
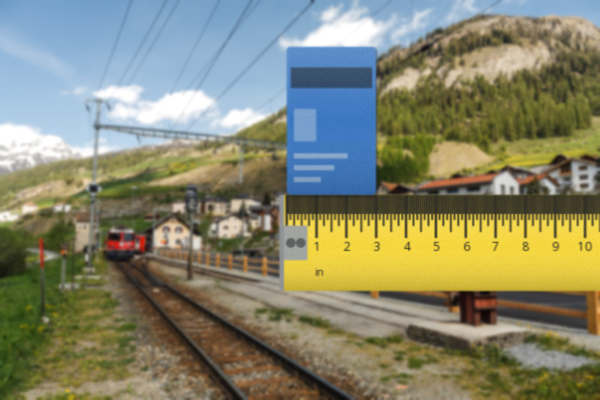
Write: 3 in
